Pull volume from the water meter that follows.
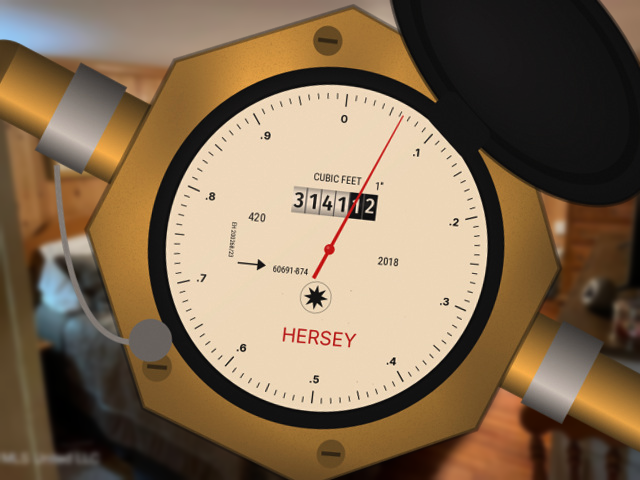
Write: 314112.06 ft³
